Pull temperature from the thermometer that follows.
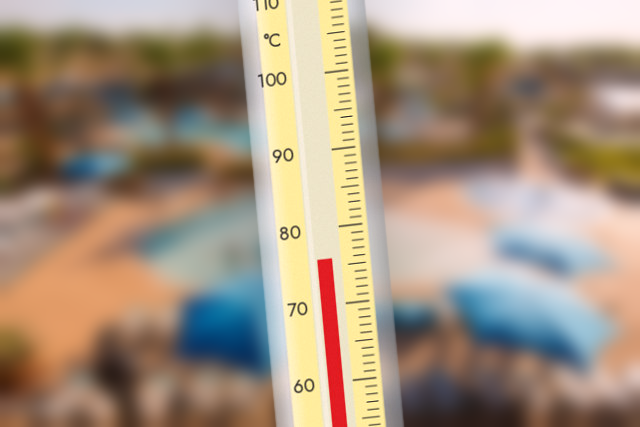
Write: 76 °C
